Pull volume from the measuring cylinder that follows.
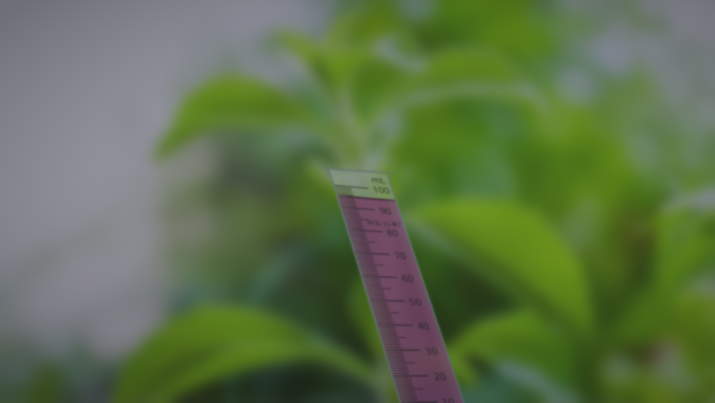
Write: 95 mL
